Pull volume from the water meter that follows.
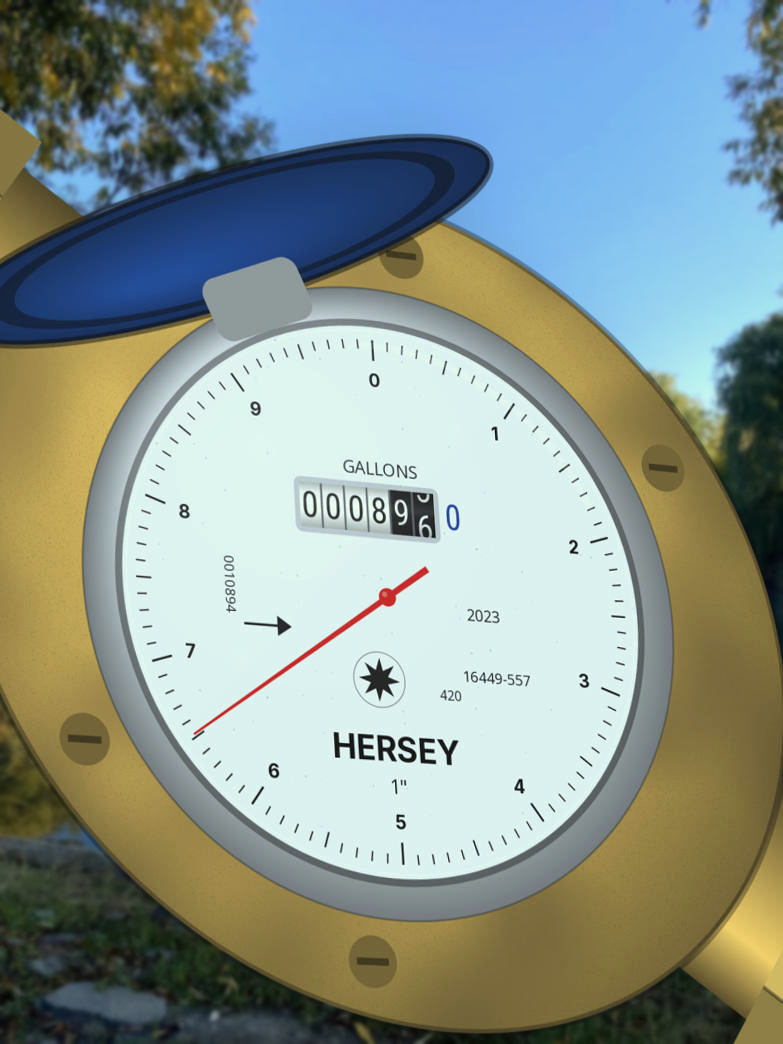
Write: 8956.5 gal
